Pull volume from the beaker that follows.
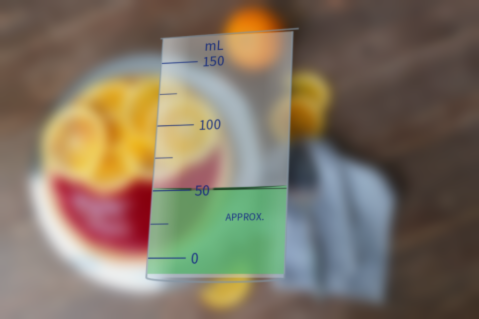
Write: 50 mL
